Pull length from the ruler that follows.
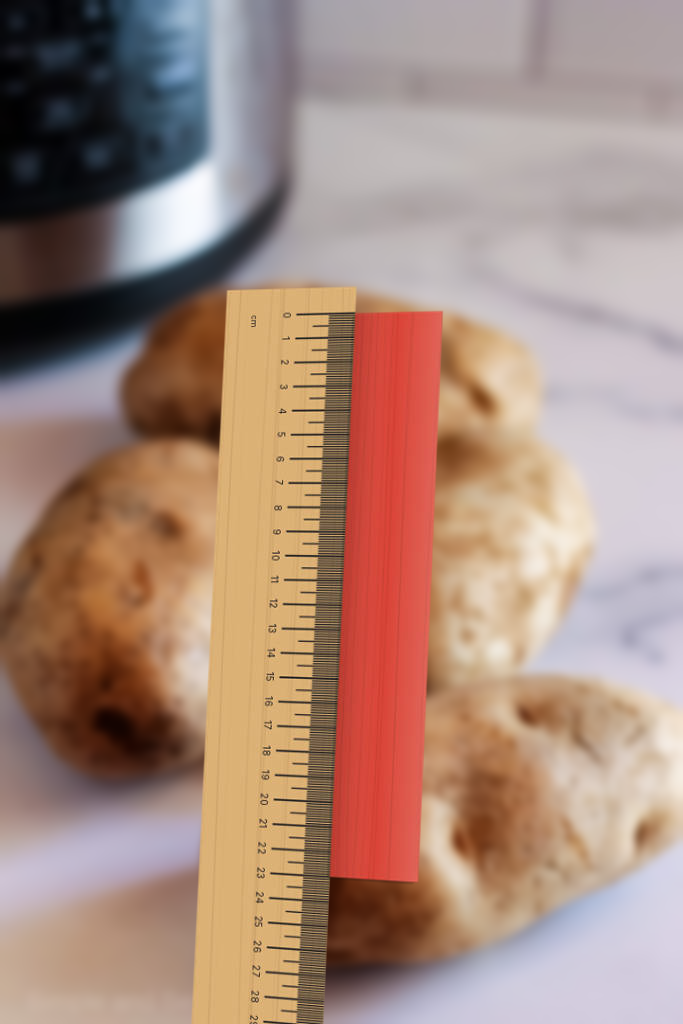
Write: 23 cm
